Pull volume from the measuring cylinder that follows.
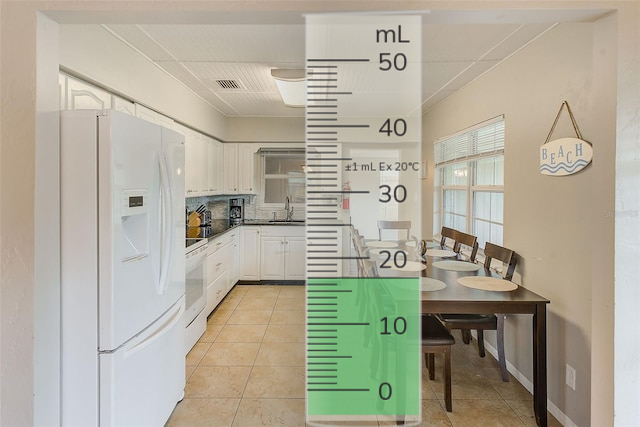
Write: 17 mL
